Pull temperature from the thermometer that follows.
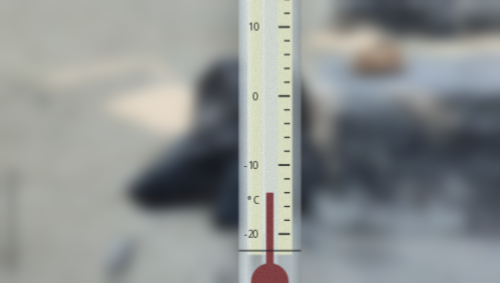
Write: -14 °C
